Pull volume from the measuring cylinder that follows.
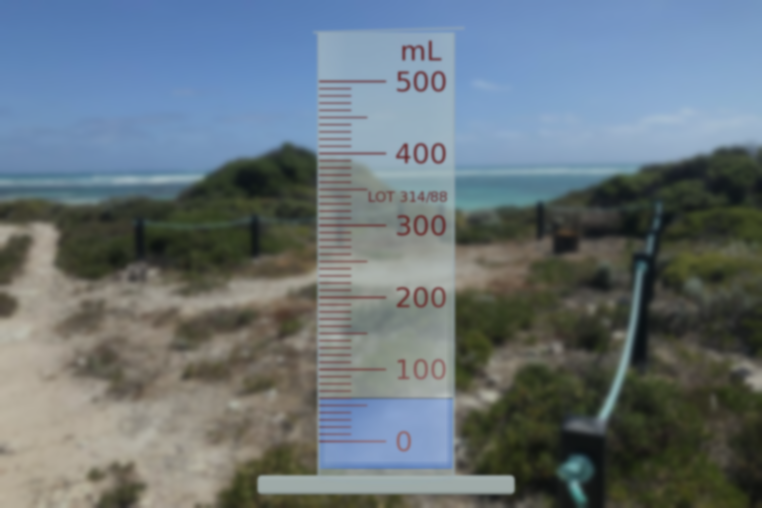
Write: 60 mL
